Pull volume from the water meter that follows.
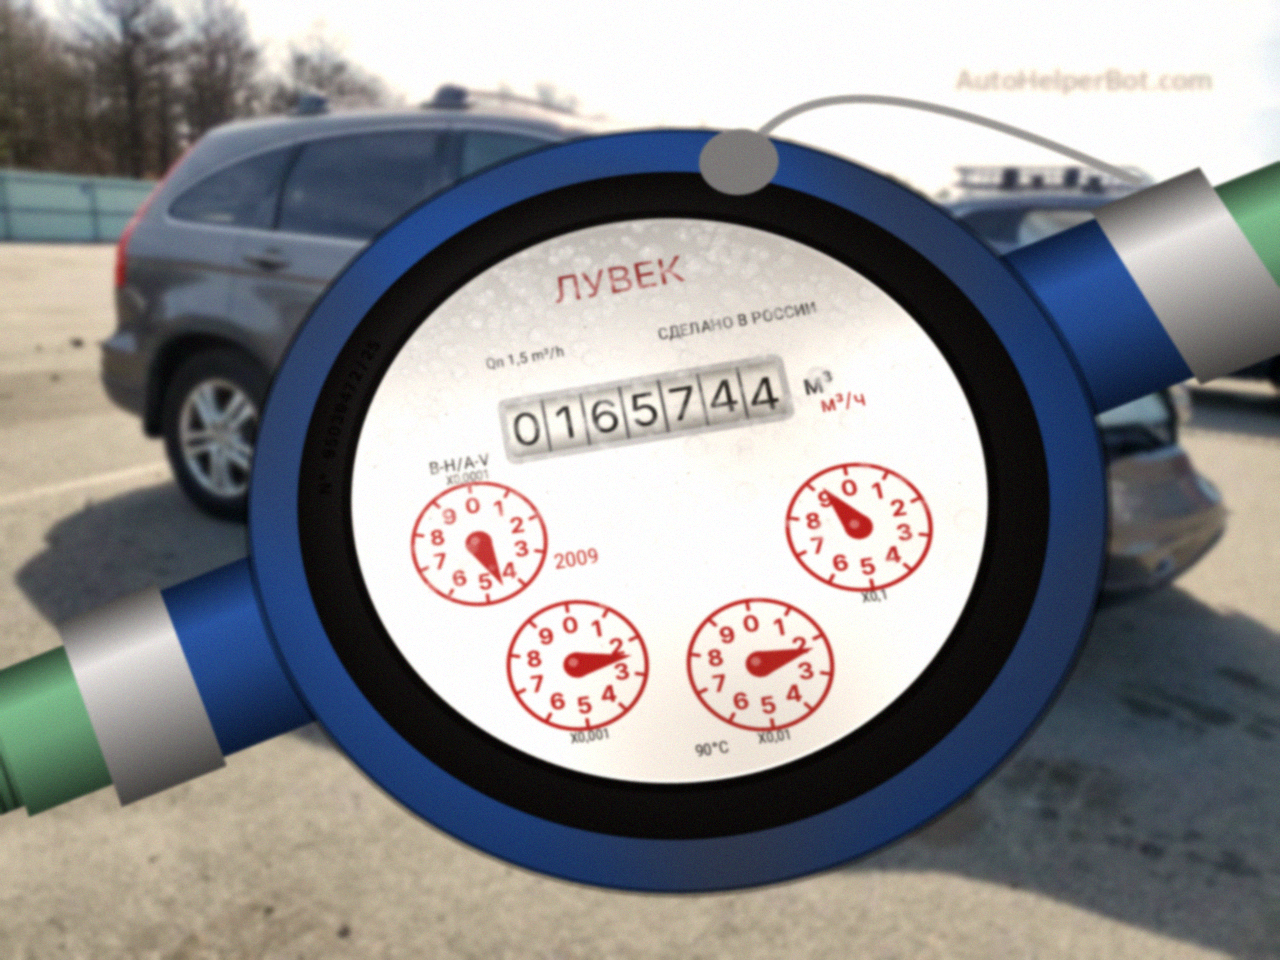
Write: 165743.9224 m³
